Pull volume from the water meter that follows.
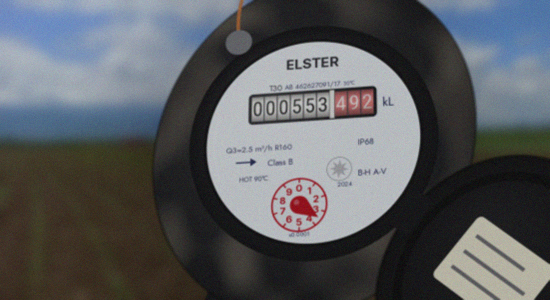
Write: 553.4923 kL
